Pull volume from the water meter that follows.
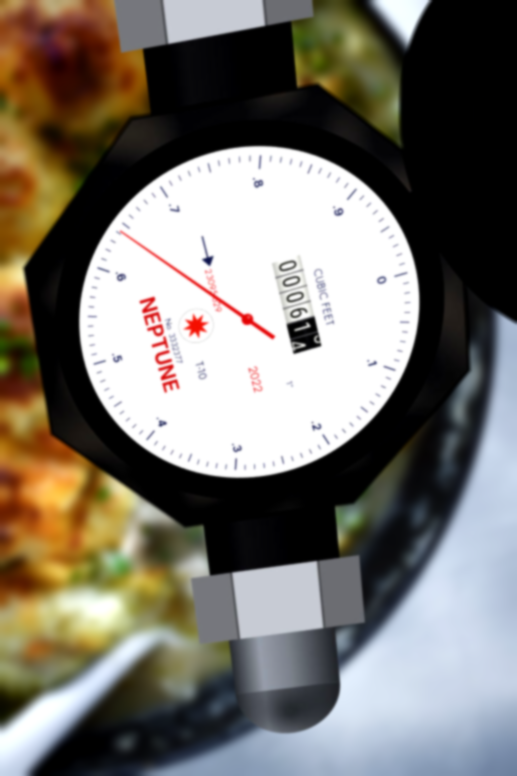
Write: 613.64 ft³
